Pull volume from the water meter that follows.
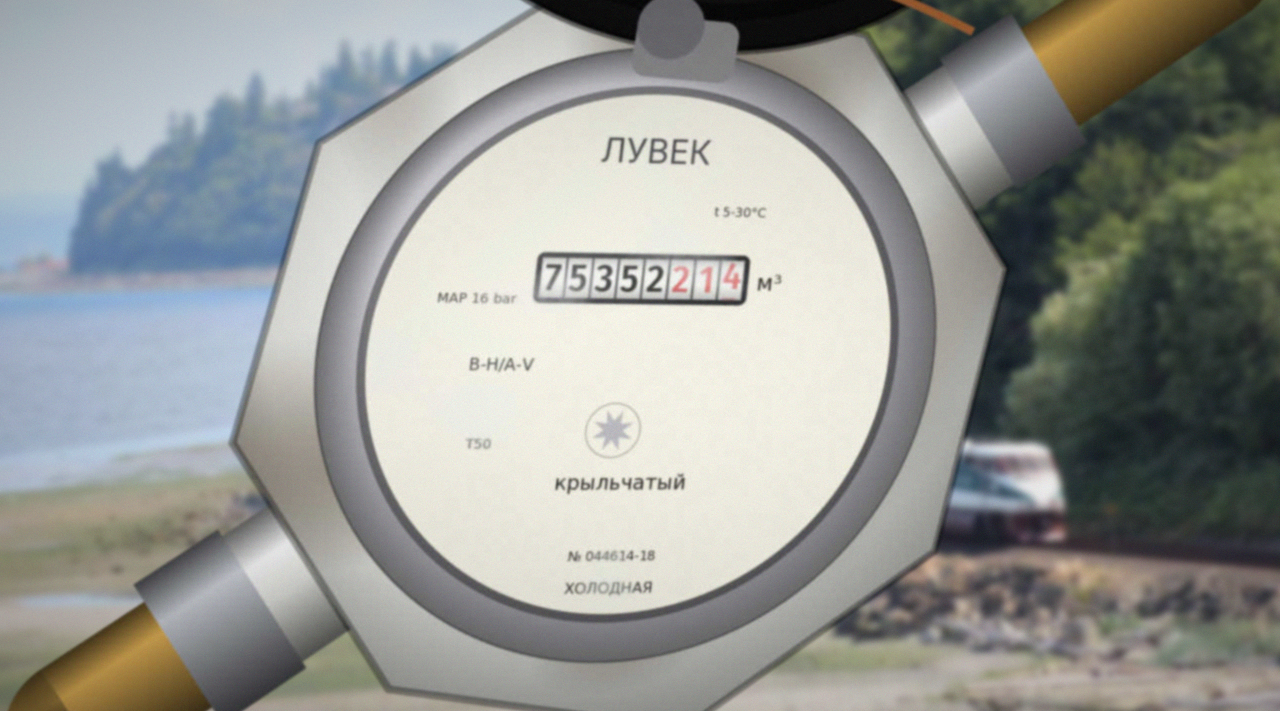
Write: 75352.214 m³
